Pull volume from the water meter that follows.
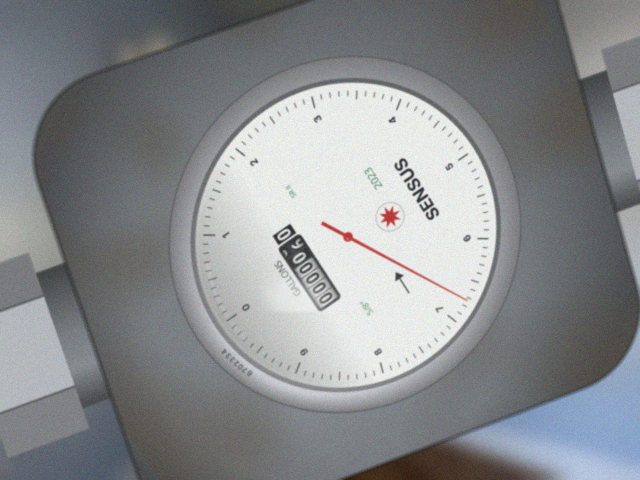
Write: 56.7 gal
